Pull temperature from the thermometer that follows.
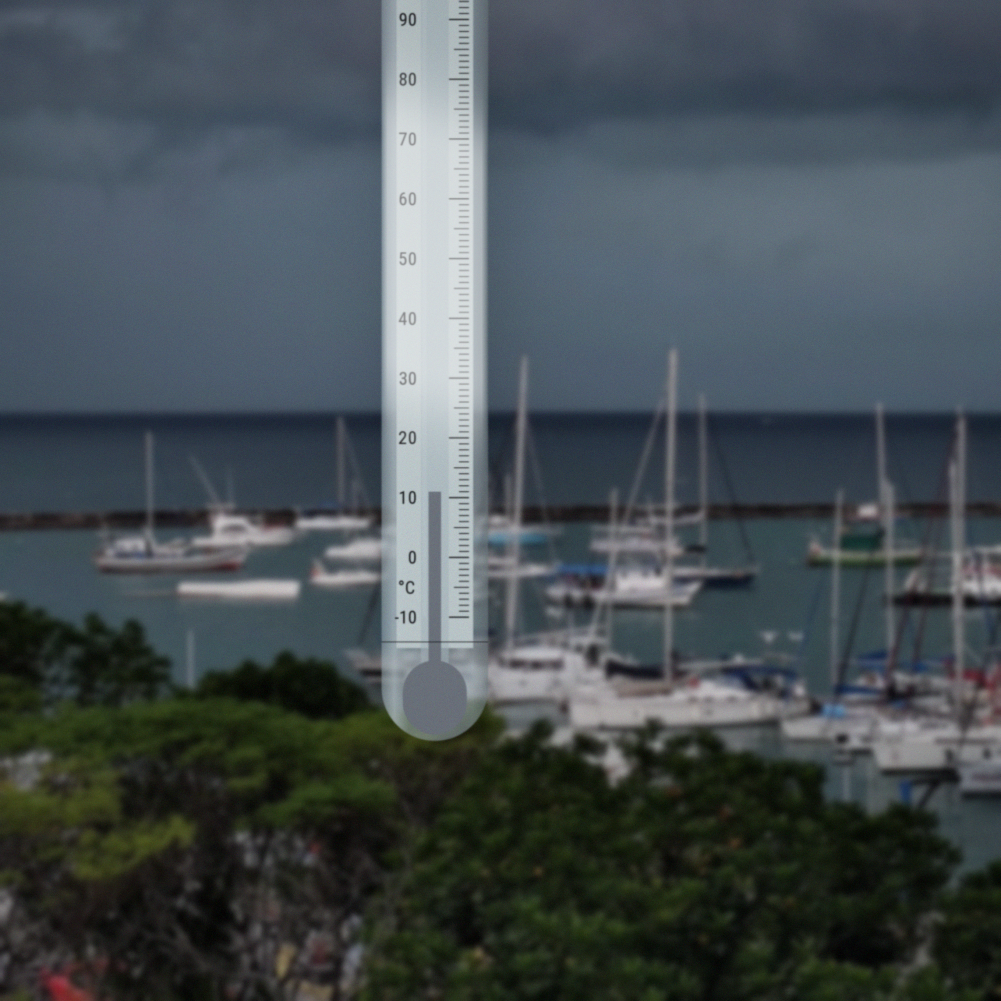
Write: 11 °C
